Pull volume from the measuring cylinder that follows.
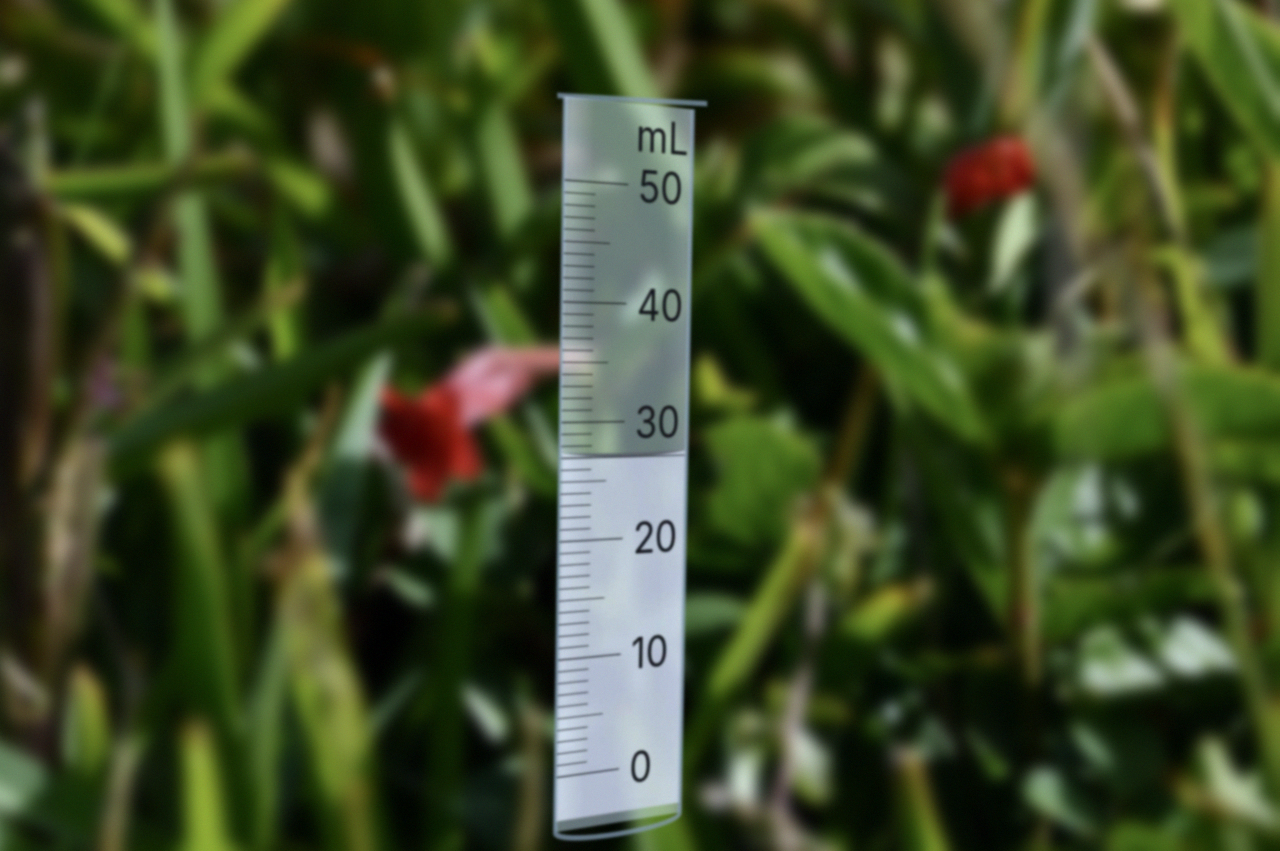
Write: 27 mL
